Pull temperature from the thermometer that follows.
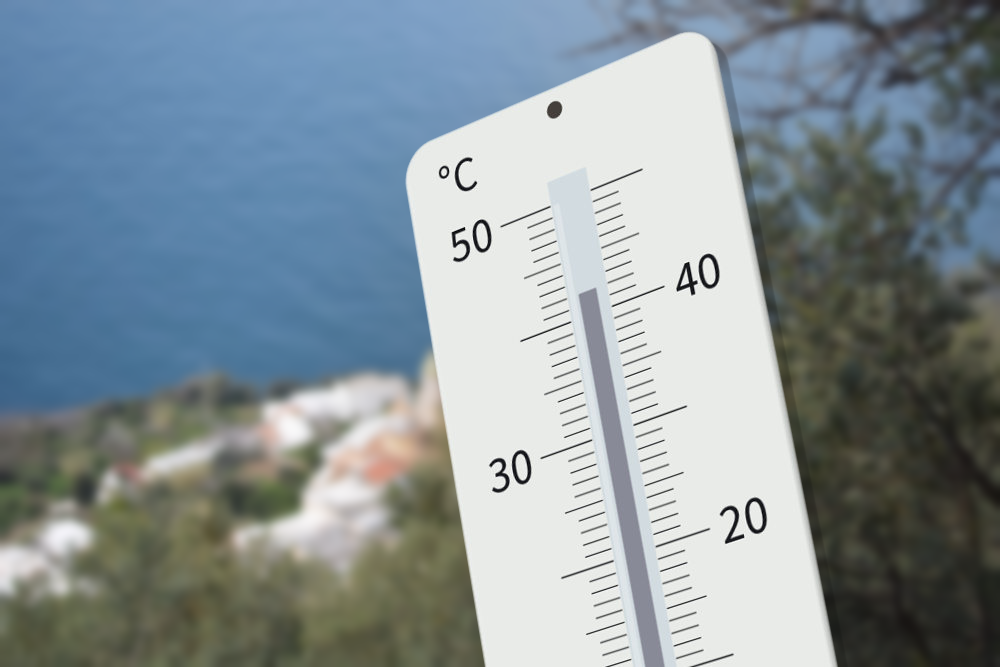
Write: 42 °C
